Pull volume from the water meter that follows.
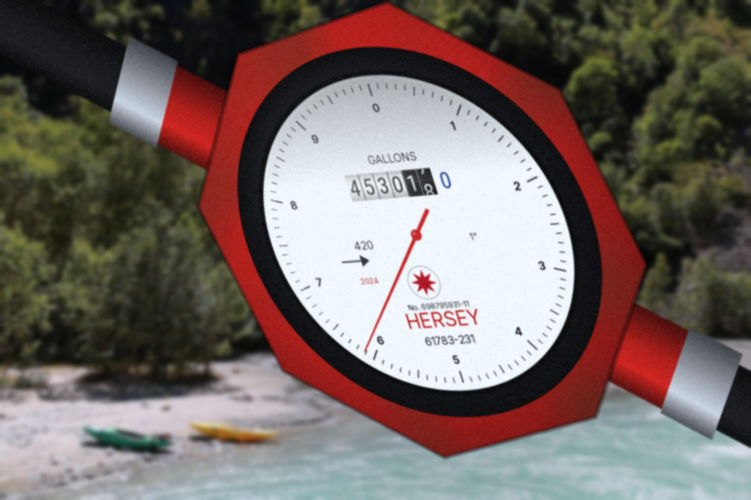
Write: 4530176.1 gal
